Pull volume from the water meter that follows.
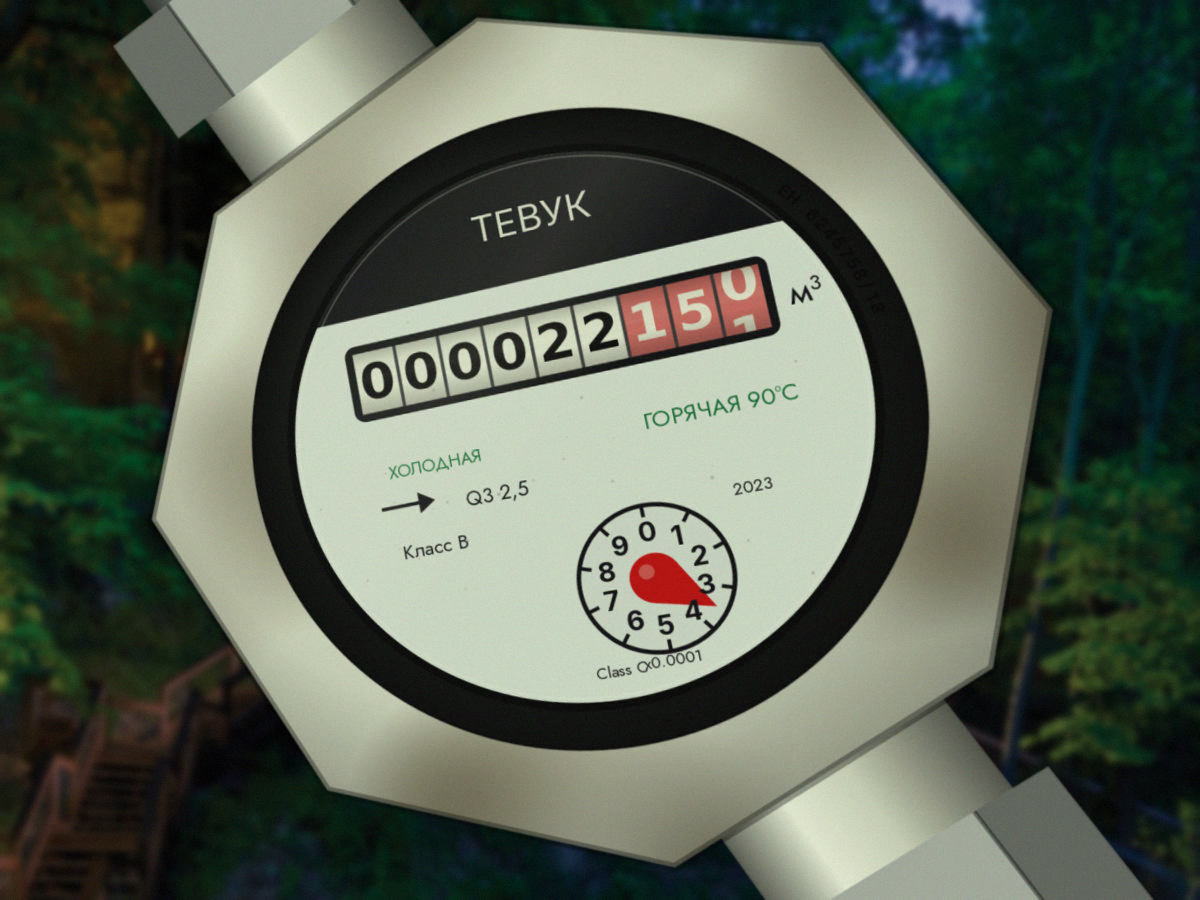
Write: 22.1503 m³
